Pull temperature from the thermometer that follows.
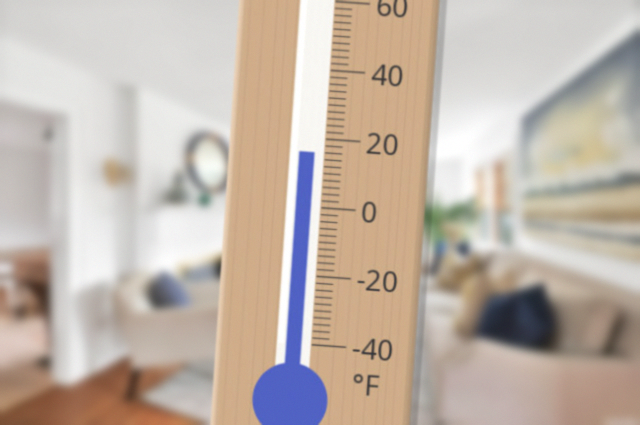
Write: 16 °F
